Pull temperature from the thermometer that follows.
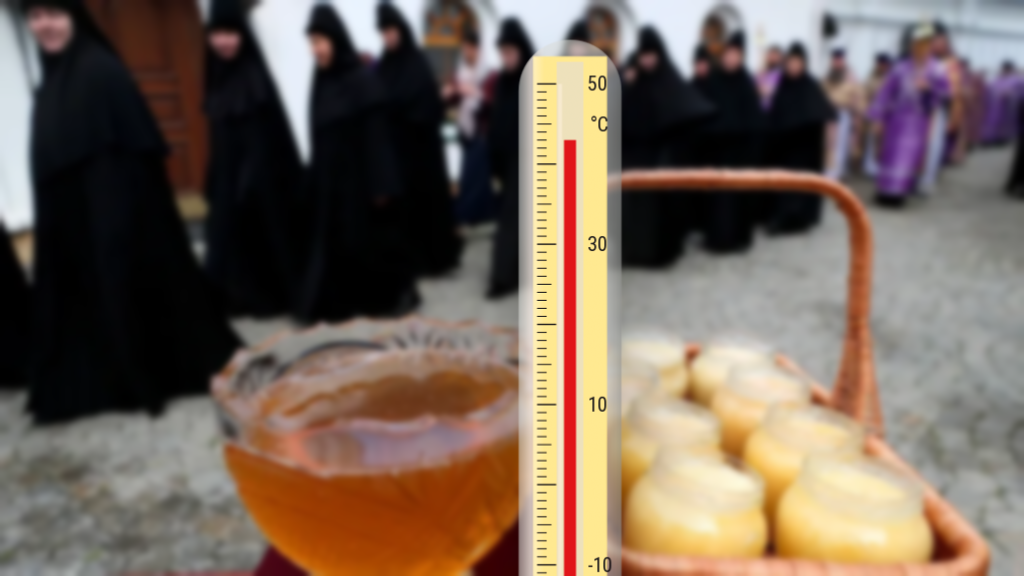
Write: 43 °C
